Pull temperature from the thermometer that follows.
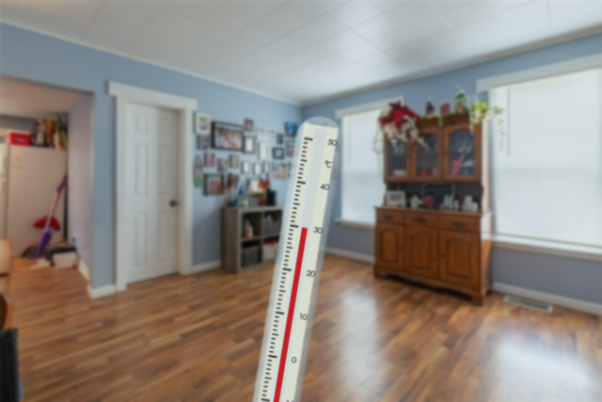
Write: 30 °C
